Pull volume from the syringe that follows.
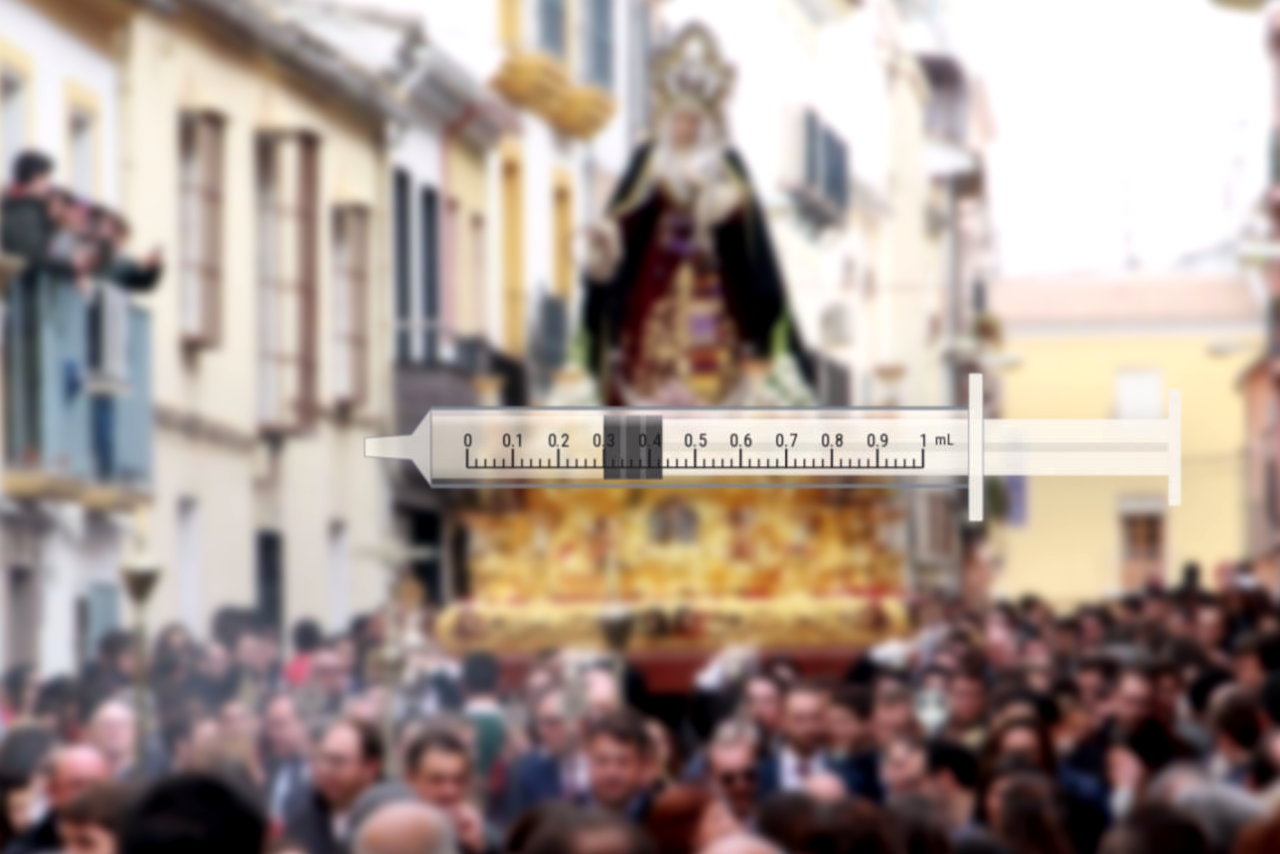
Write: 0.3 mL
